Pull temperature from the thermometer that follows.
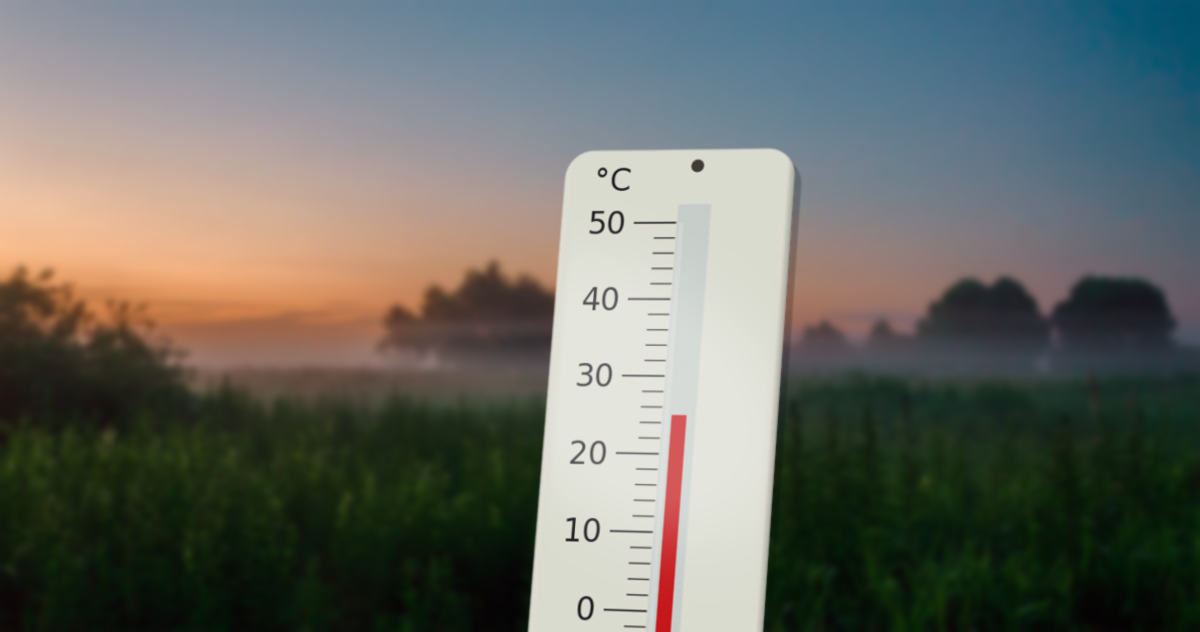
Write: 25 °C
